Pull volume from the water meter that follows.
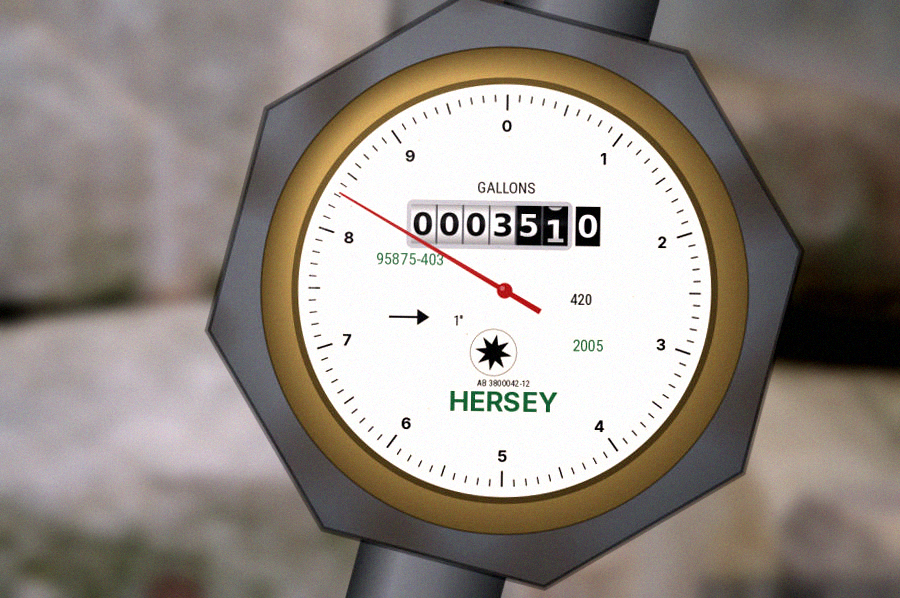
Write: 3508.3 gal
